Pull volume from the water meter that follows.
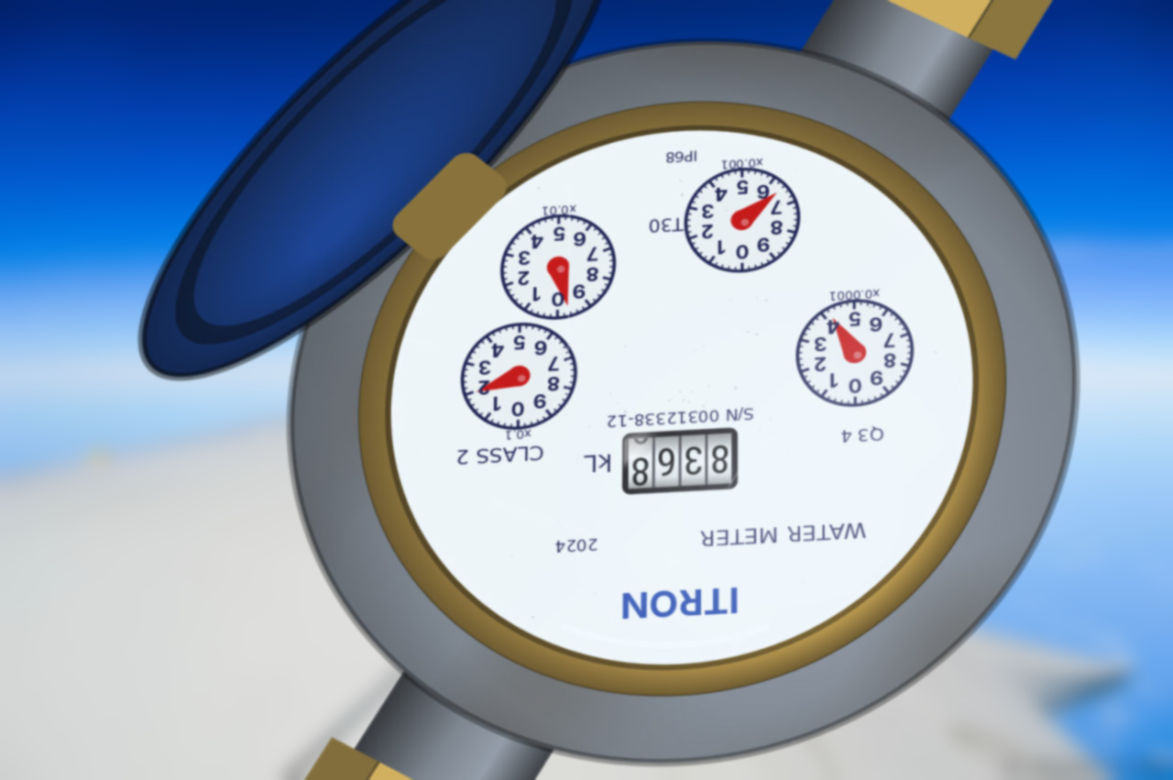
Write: 8368.1964 kL
